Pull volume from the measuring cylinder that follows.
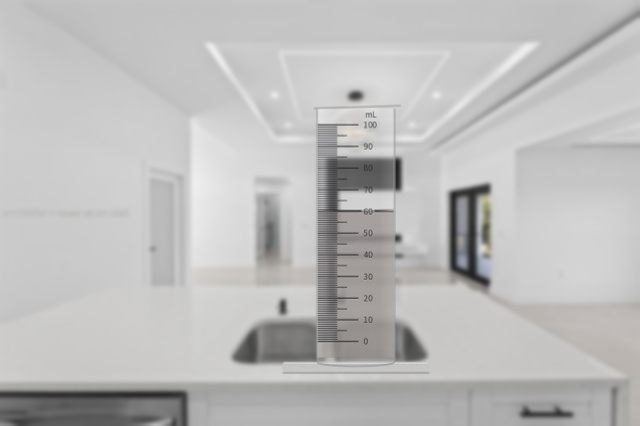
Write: 60 mL
